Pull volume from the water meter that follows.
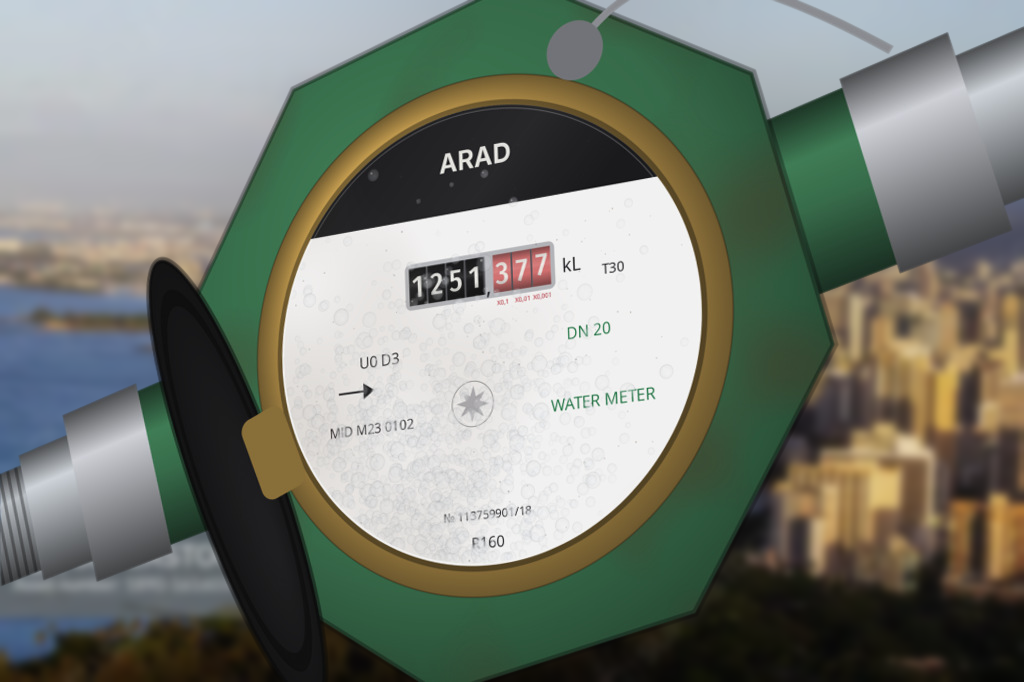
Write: 1251.377 kL
